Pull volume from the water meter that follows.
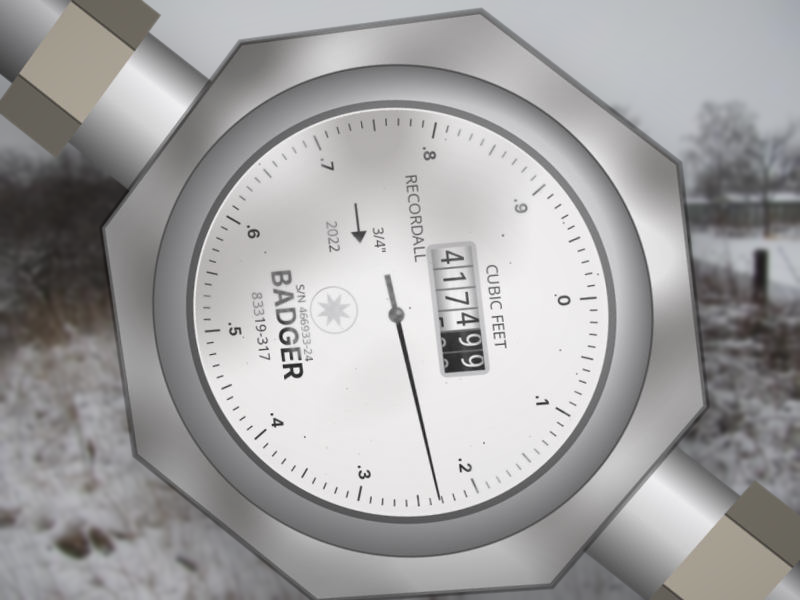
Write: 417499.23 ft³
